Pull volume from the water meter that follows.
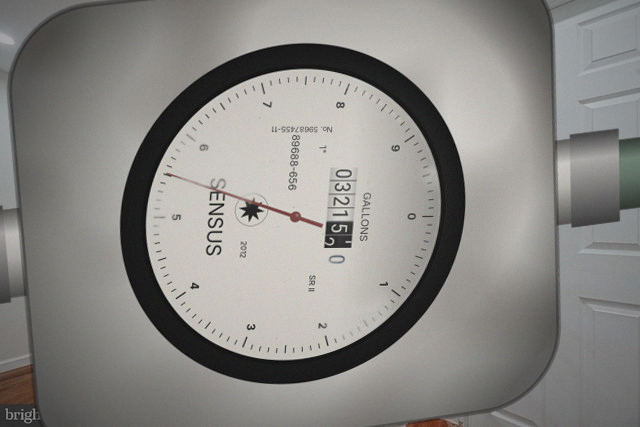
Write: 321515.5 gal
